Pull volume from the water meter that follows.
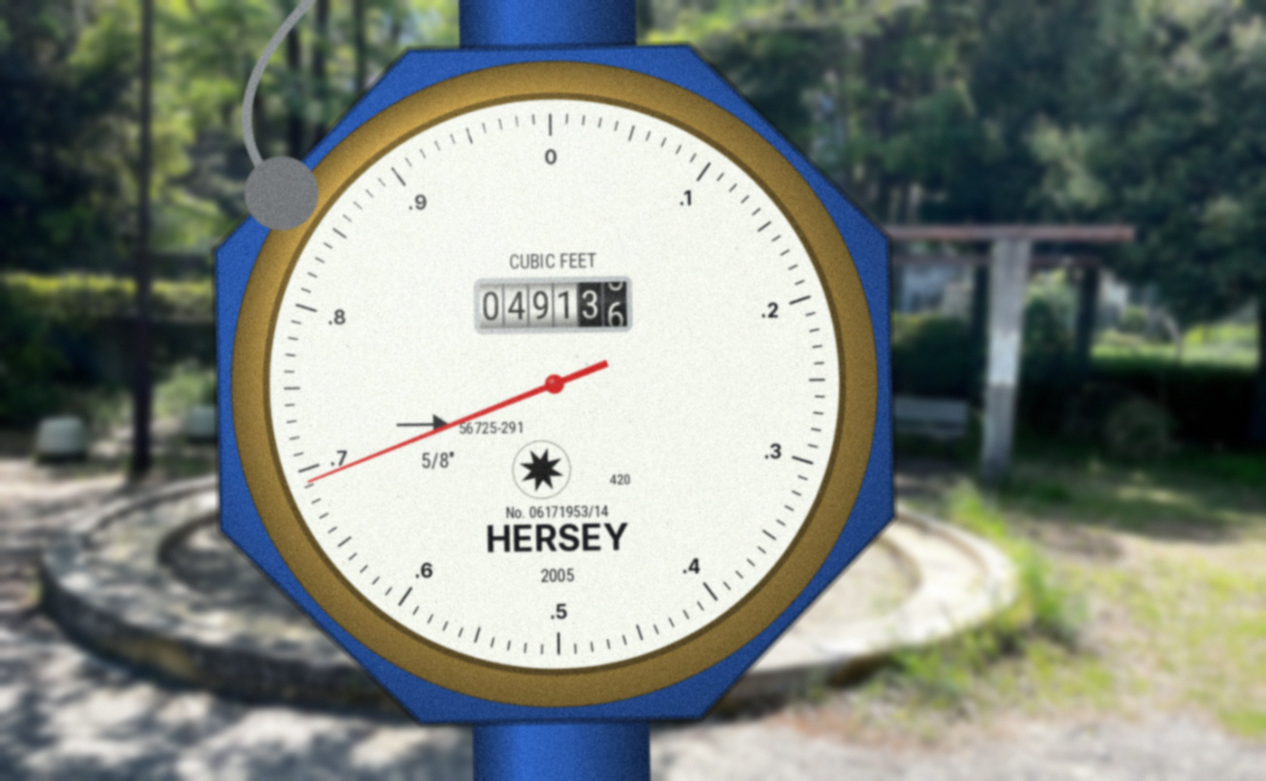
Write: 49135.69 ft³
